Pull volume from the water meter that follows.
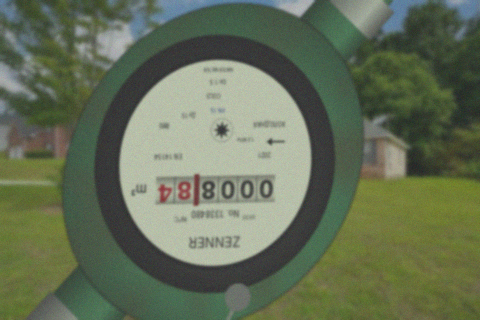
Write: 8.84 m³
